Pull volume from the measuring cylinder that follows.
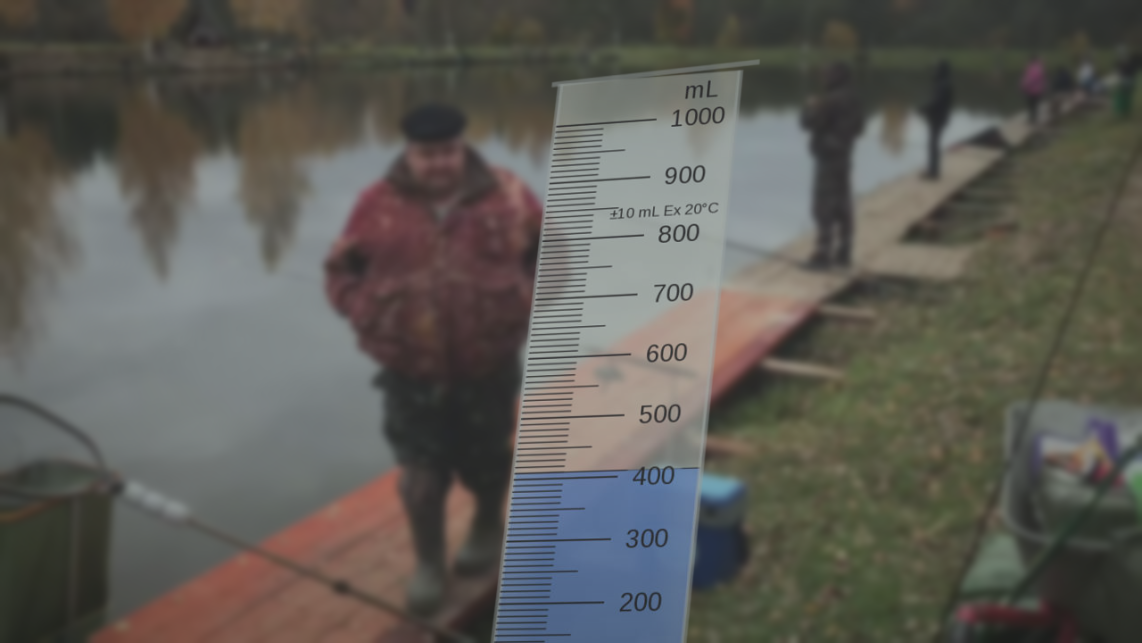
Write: 410 mL
